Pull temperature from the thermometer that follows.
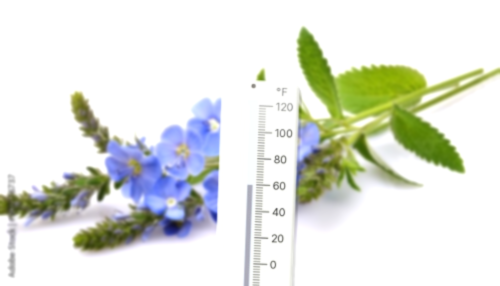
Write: 60 °F
